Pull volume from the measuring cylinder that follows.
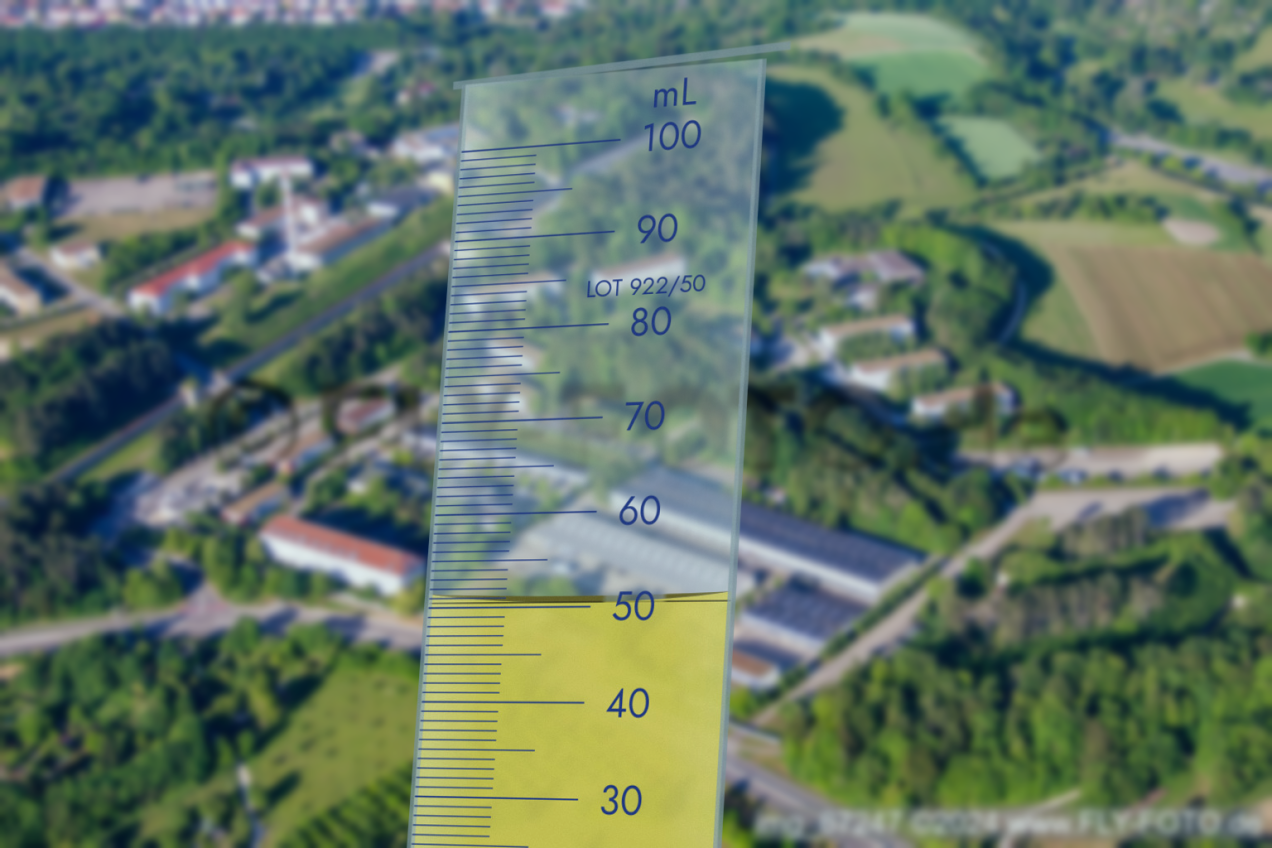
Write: 50.5 mL
